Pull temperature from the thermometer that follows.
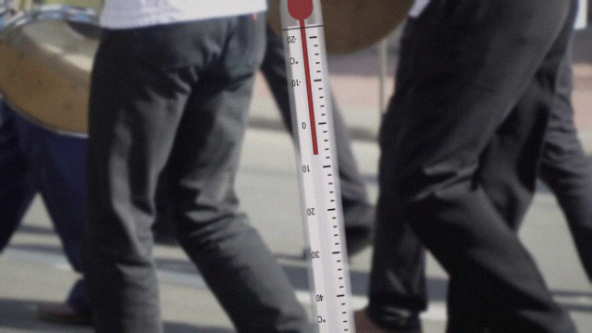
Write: 7 °C
